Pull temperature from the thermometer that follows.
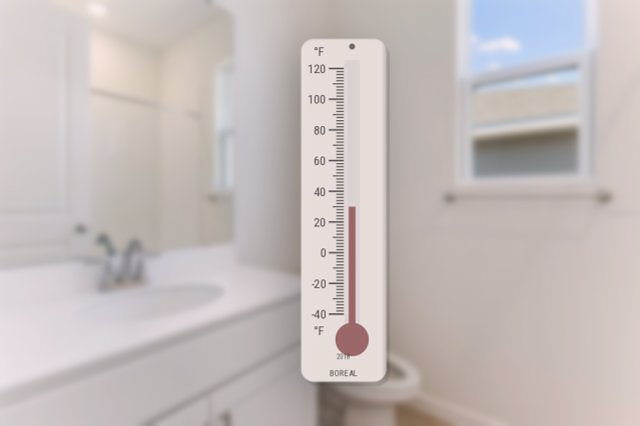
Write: 30 °F
